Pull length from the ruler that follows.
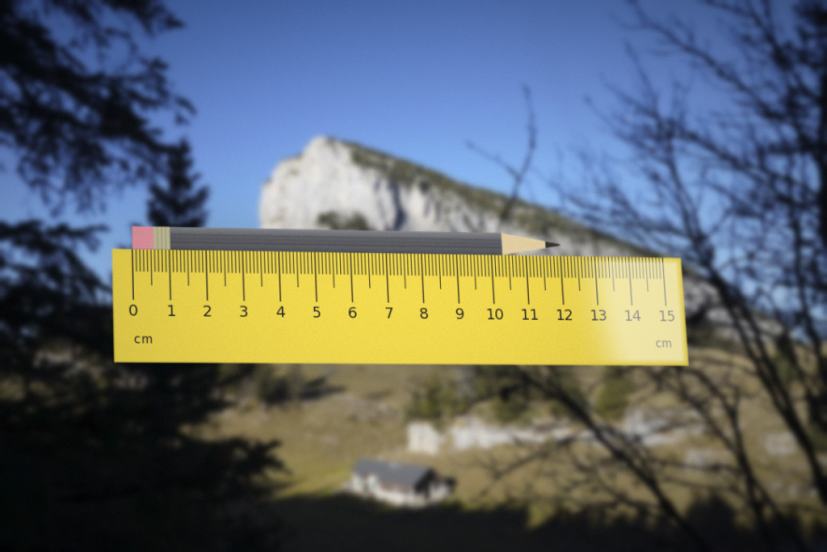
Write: 12 cm
